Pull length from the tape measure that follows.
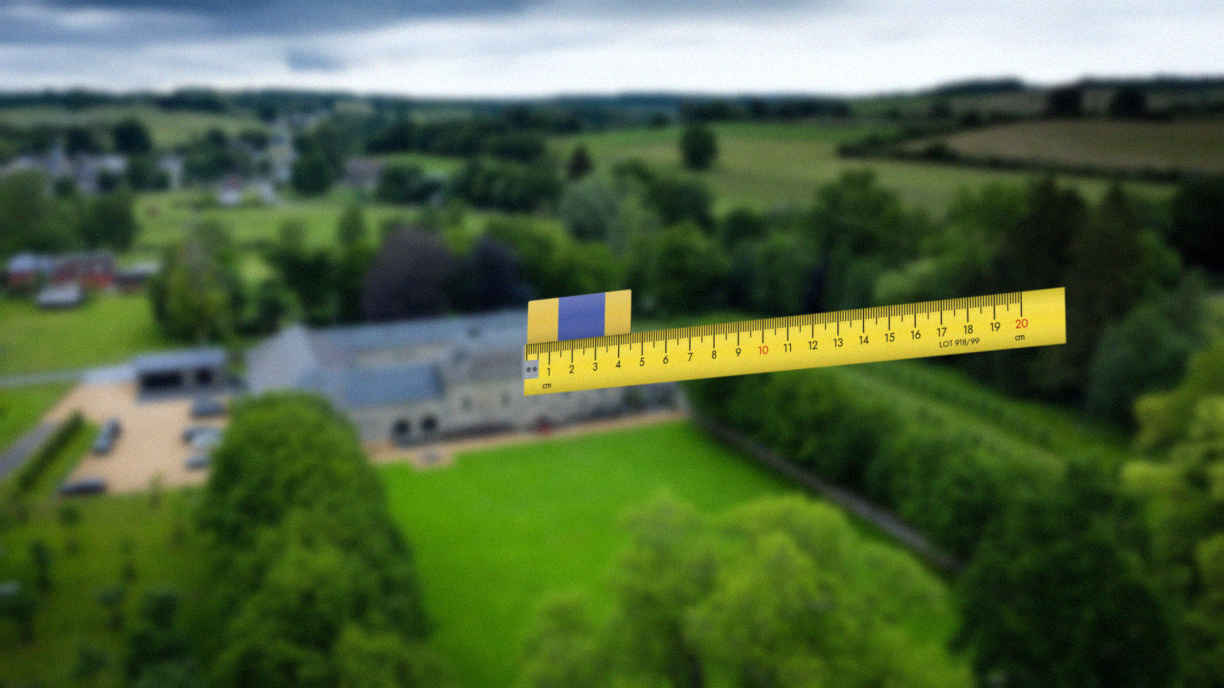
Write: 4.5 cm
